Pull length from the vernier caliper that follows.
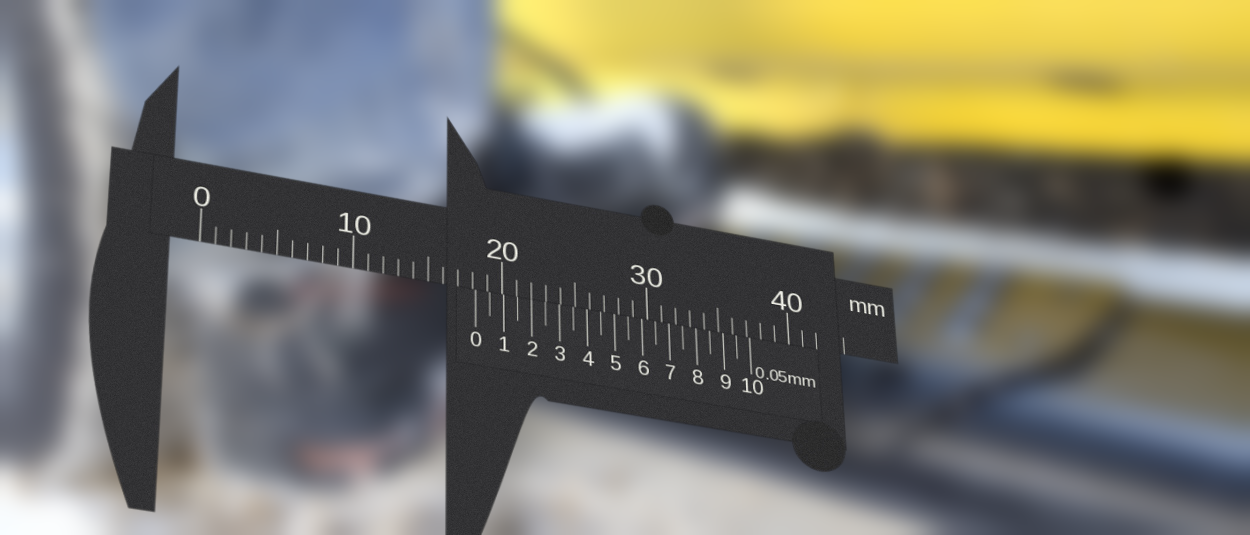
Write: 18.2 mm
